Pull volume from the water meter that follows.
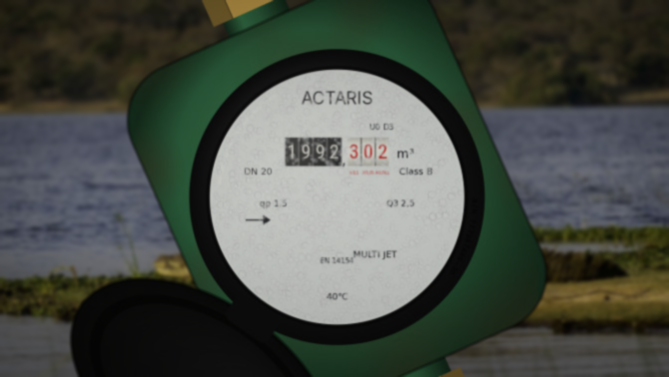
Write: 1992.302 m³
